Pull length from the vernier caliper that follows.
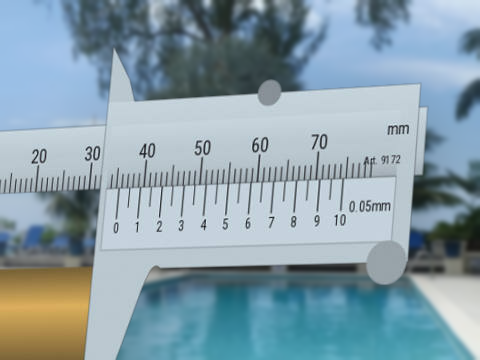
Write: 35.5 mm
